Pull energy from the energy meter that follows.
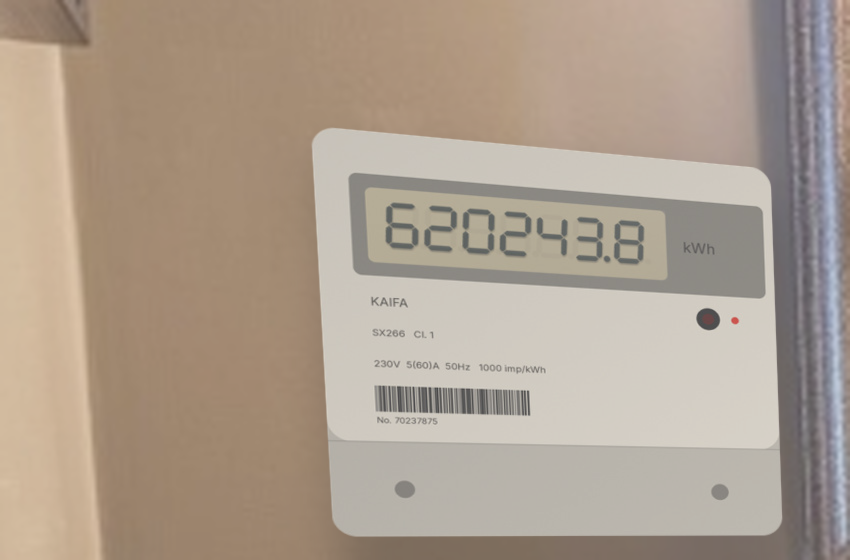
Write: 620243.8 kWh
